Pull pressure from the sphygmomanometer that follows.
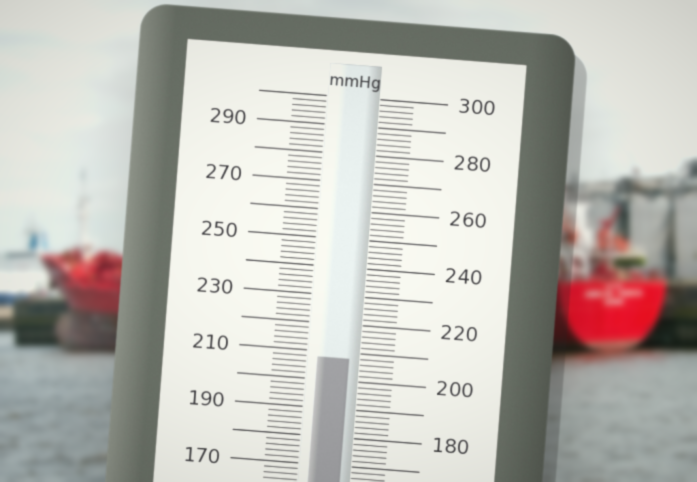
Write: 208 mmHg
